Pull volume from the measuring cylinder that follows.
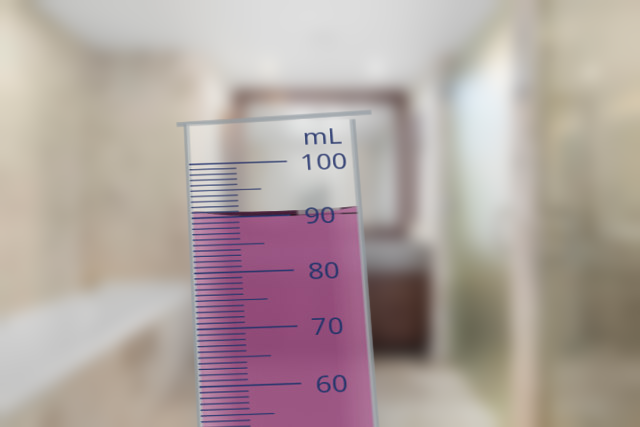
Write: 90 mL
